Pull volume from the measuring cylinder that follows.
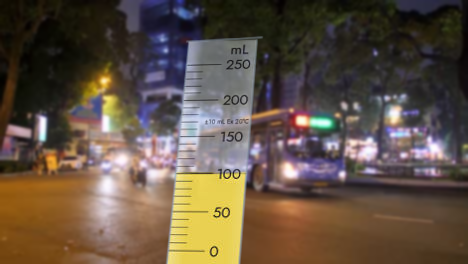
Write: 100 mL
